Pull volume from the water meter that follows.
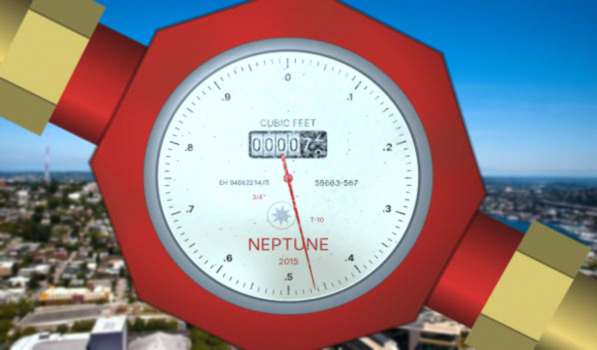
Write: 72.46 ft³
